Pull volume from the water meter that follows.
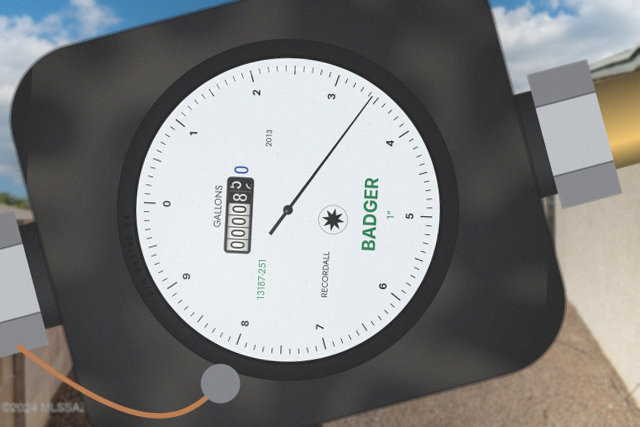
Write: 853.4 gal
